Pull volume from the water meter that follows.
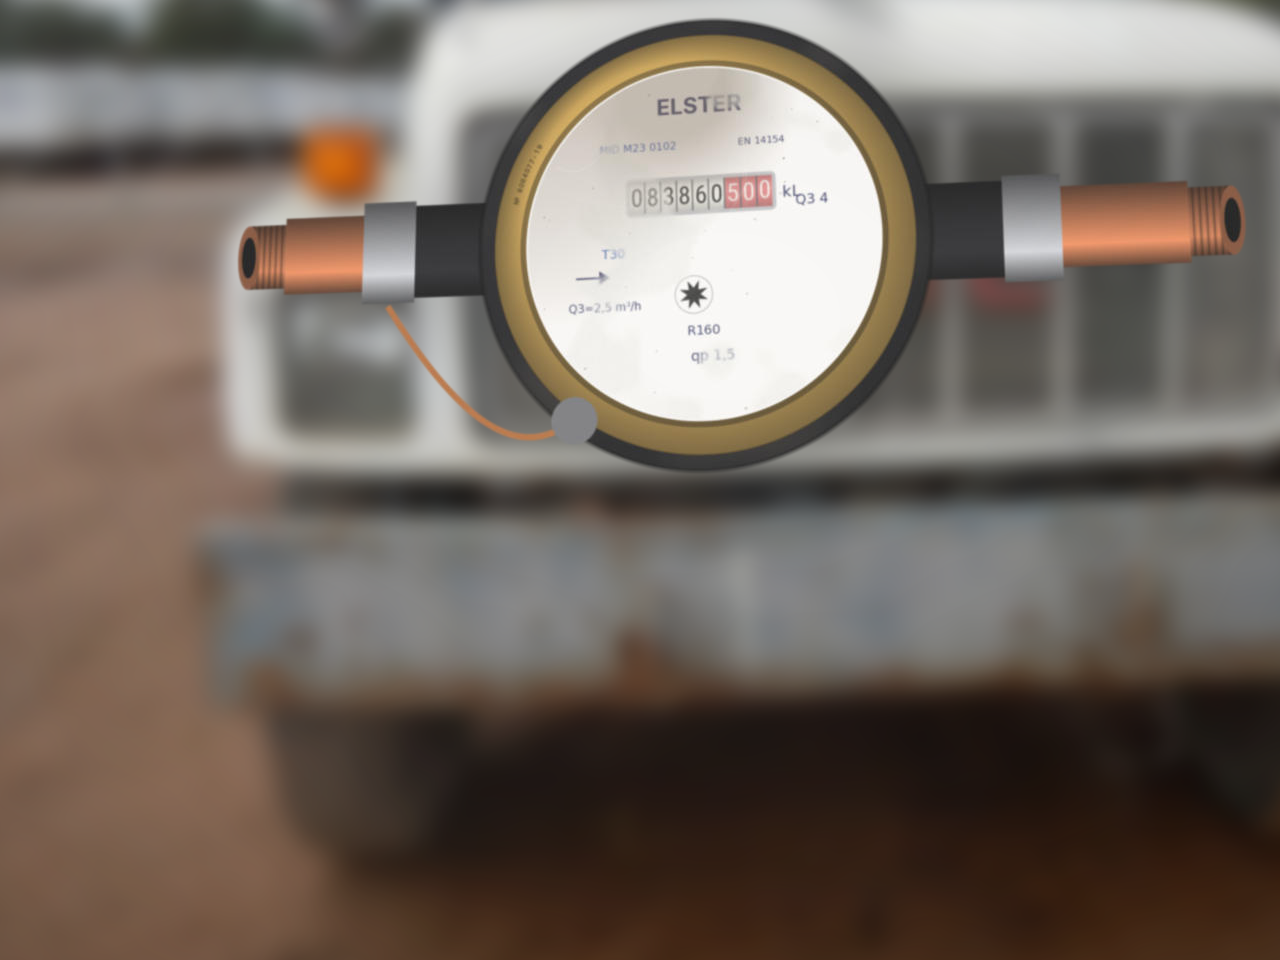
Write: 83860.500 kL
